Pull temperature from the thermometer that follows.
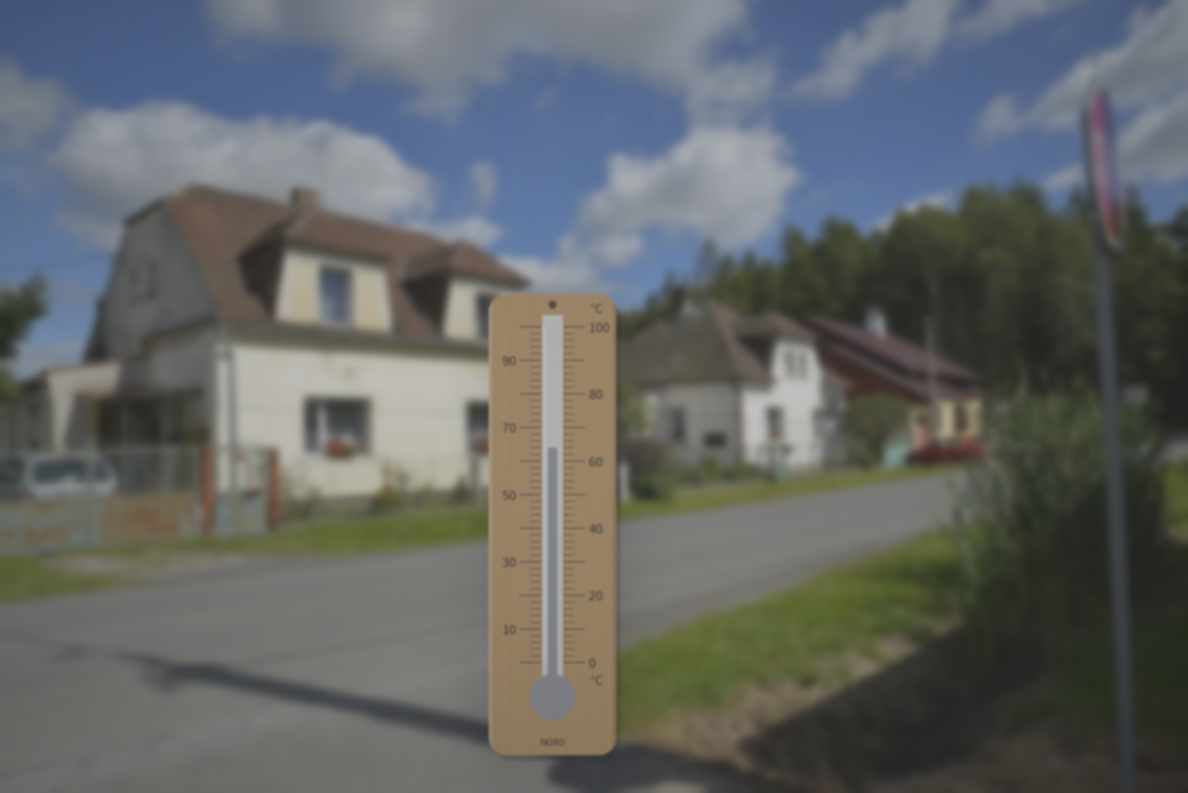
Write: 64 °C
